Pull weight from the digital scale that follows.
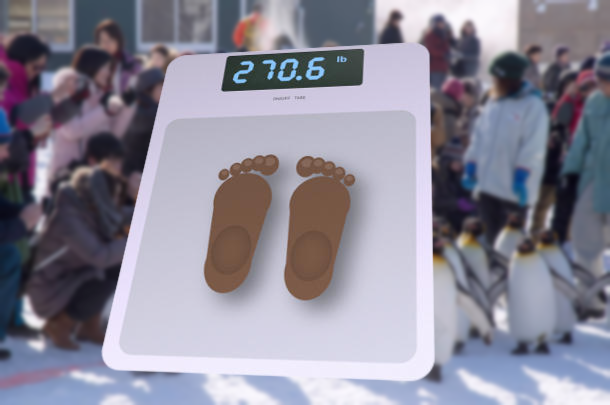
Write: 270.6 lb
